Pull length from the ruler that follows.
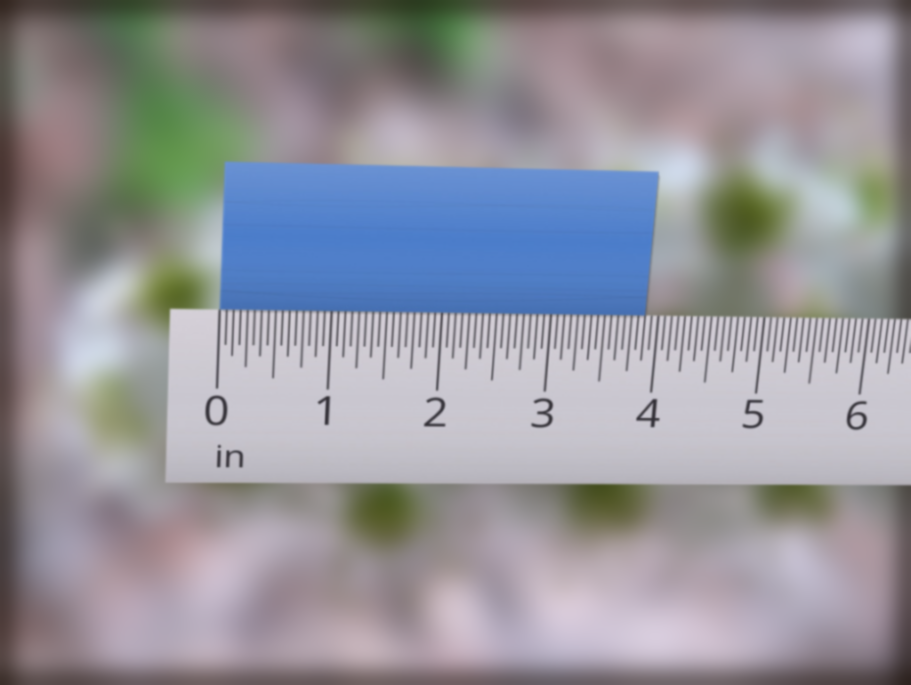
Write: 3.875 in
